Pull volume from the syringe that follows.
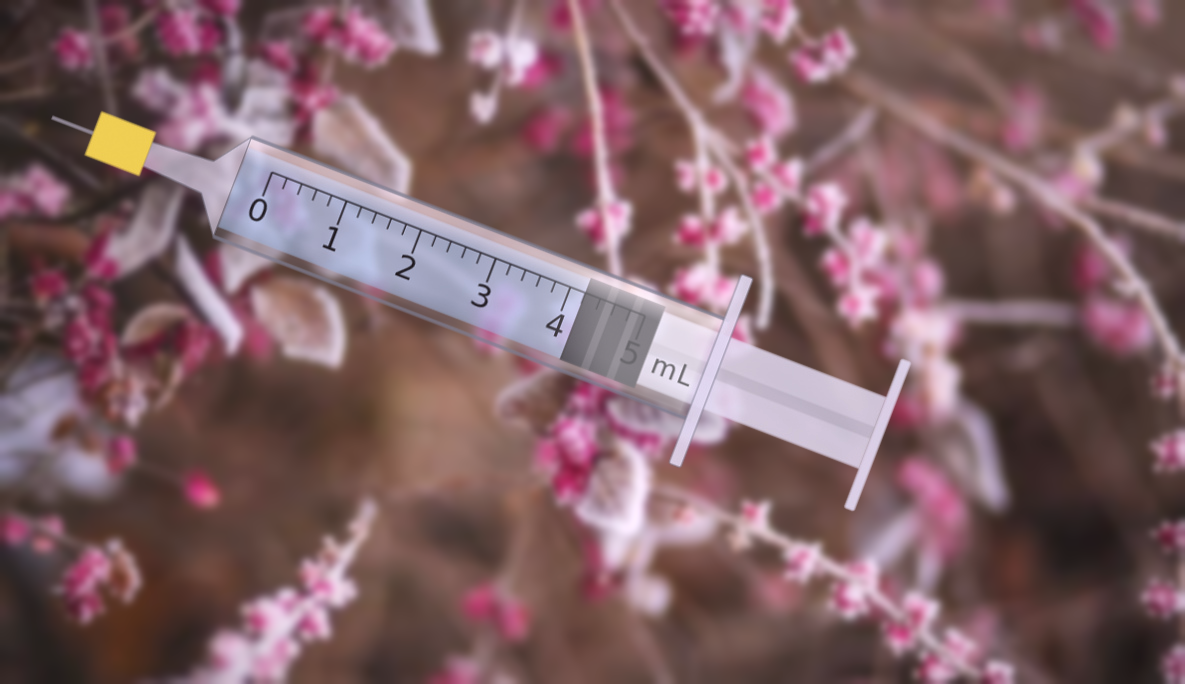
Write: 4.2 mL
